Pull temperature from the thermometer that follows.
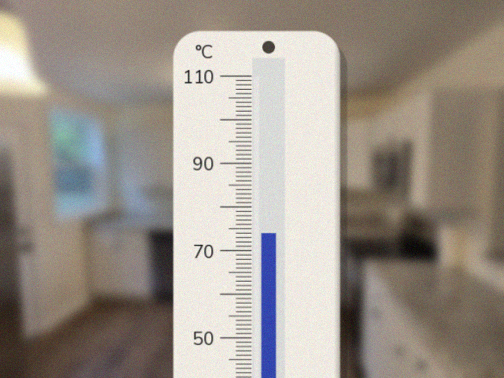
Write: 74 °C
